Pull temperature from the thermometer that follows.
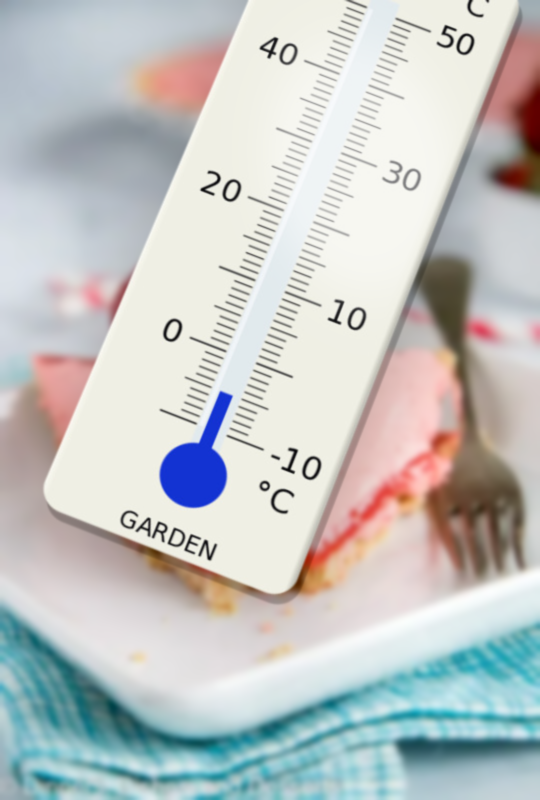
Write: -5 °C
